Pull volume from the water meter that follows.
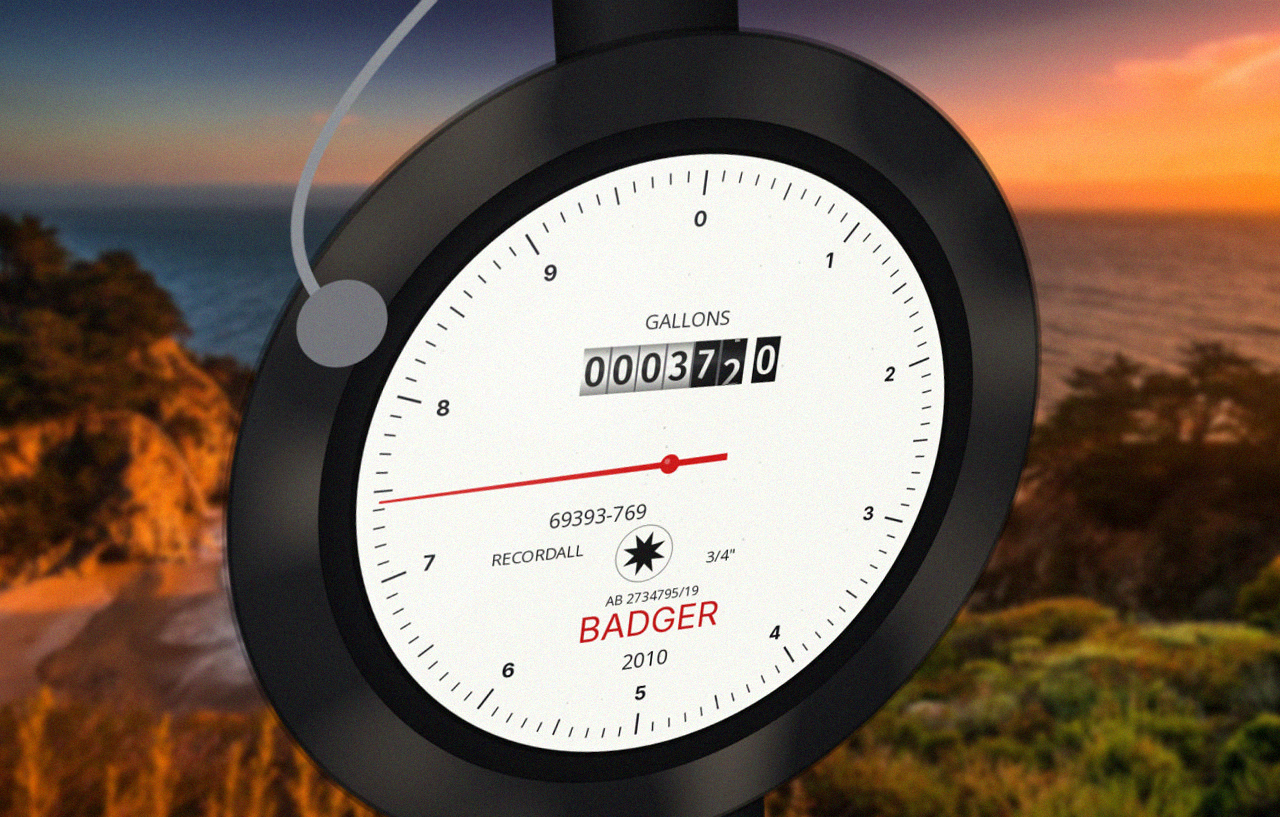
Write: 3717.4 gal
